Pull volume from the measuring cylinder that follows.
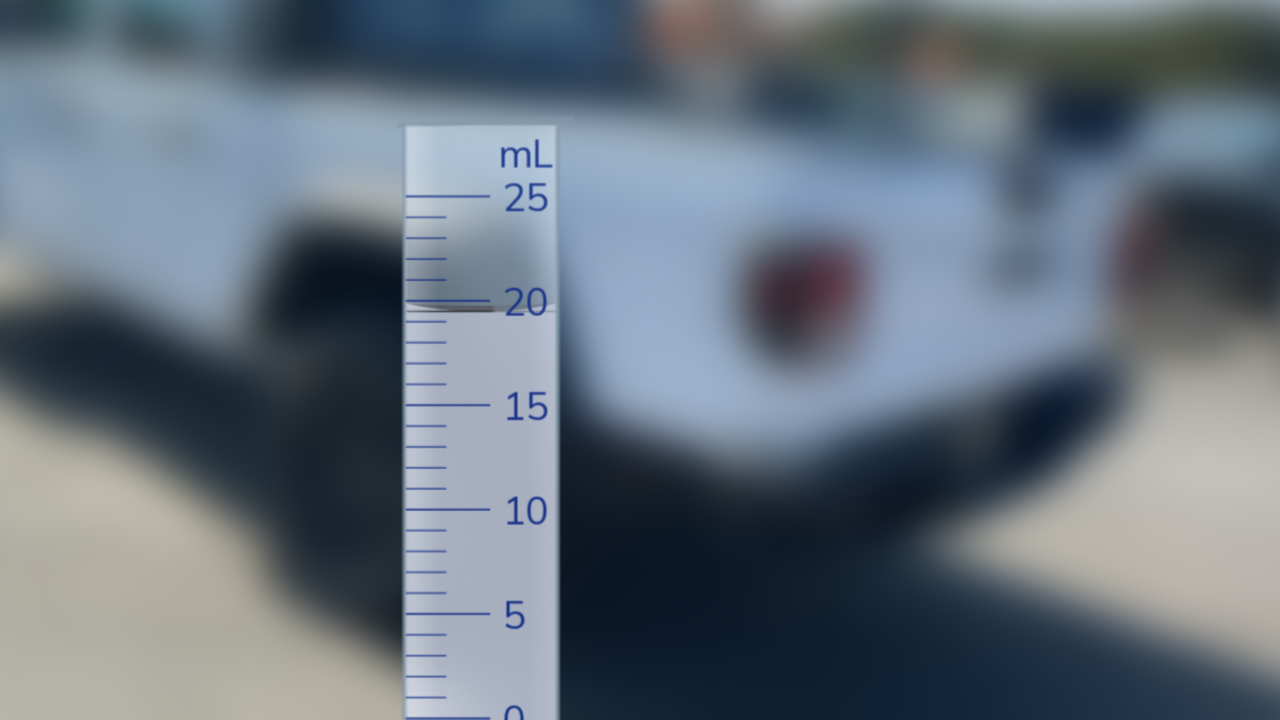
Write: 19.5 mL
